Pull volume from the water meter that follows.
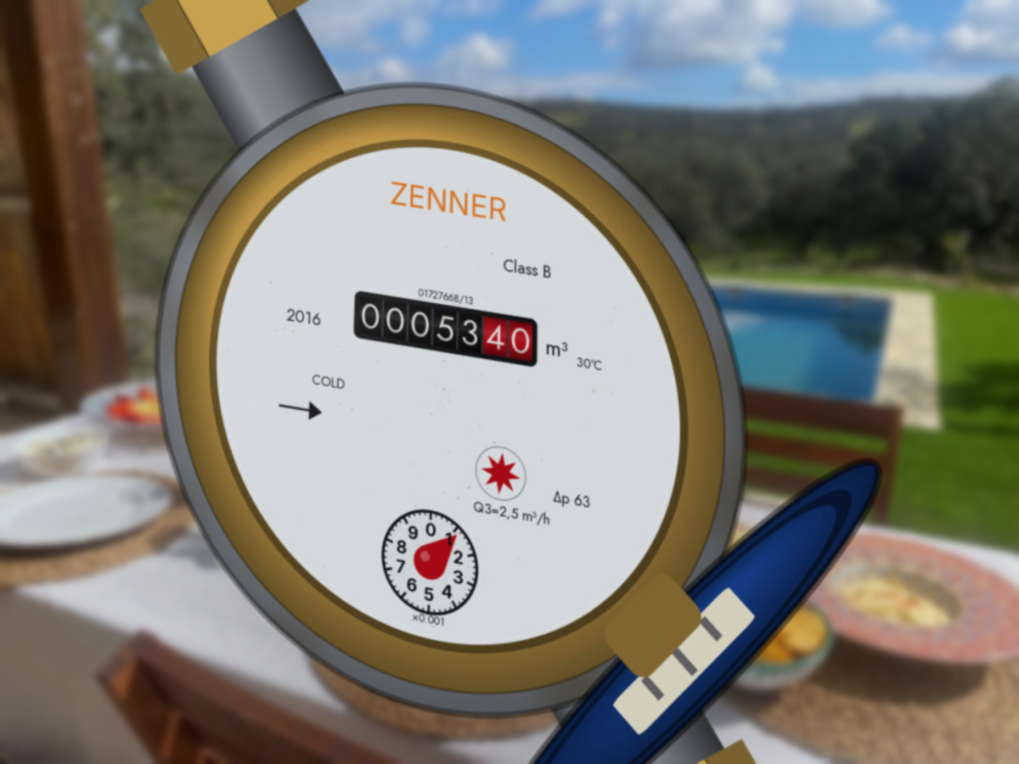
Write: 53.401 m³
